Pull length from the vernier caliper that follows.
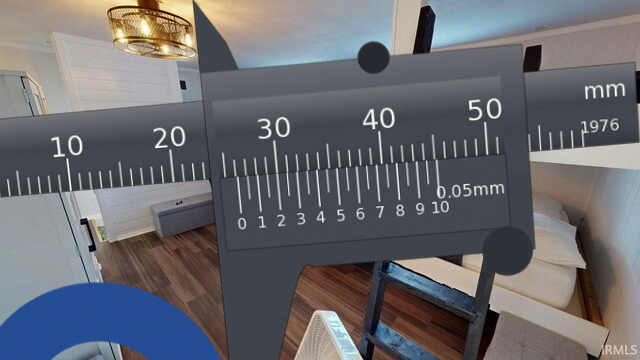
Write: 26.2 mm
